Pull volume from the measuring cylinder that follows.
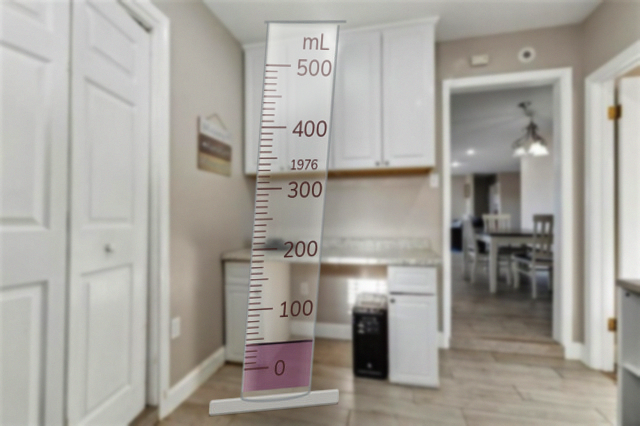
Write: 40 mL
